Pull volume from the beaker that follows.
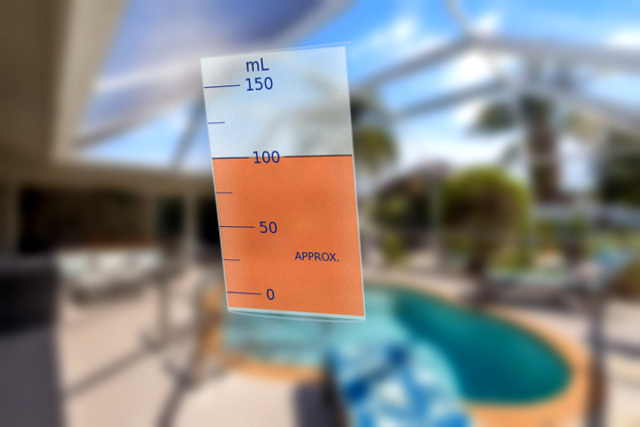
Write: 100 mL
